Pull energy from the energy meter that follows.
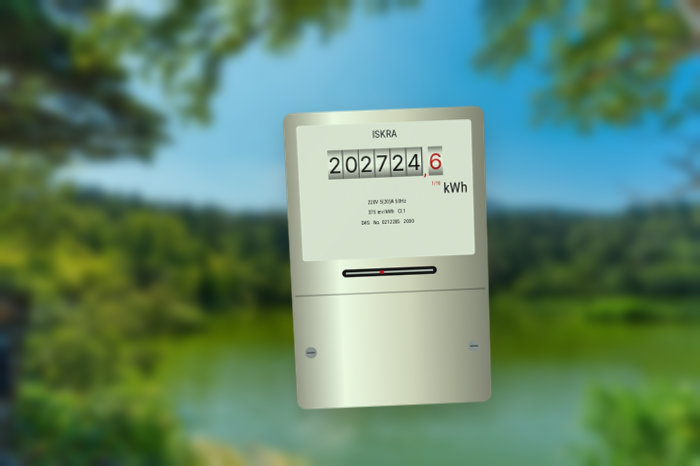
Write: 202724.6 kWh
